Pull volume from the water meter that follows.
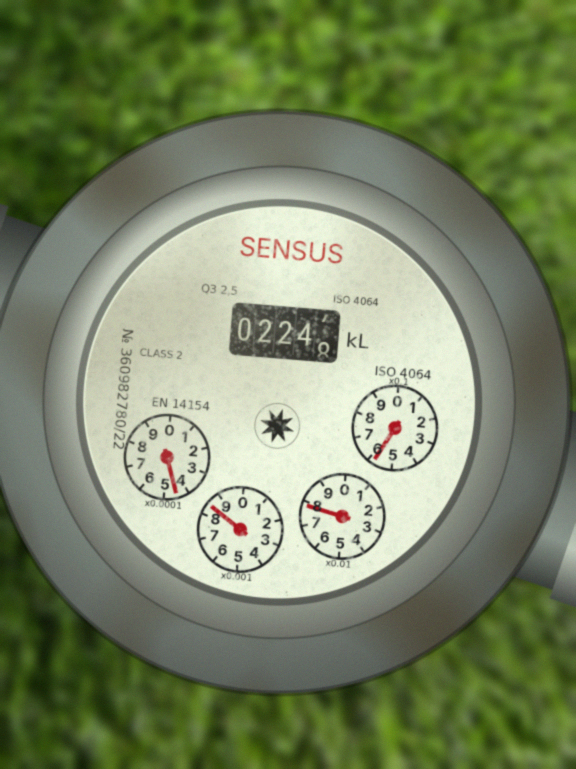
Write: 2247.5784 kL
